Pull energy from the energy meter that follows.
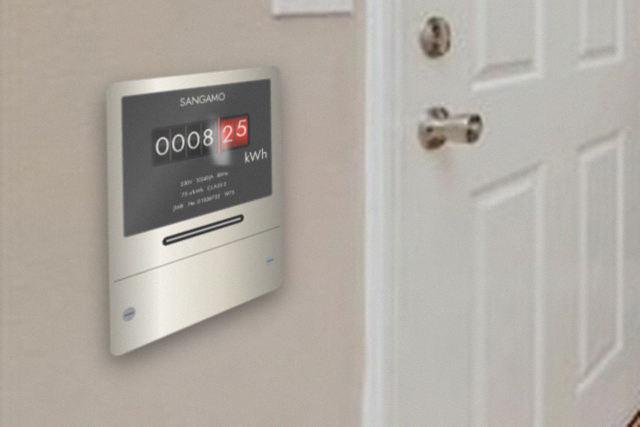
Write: 8.25 kWh
